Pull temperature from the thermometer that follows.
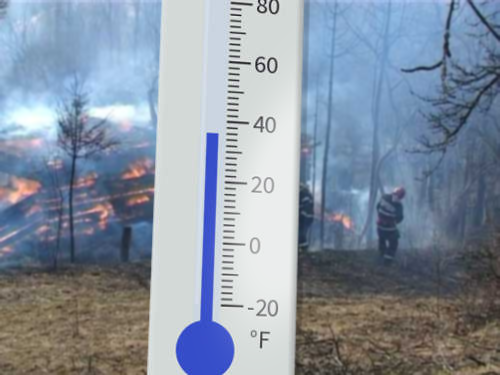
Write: 36 °F
